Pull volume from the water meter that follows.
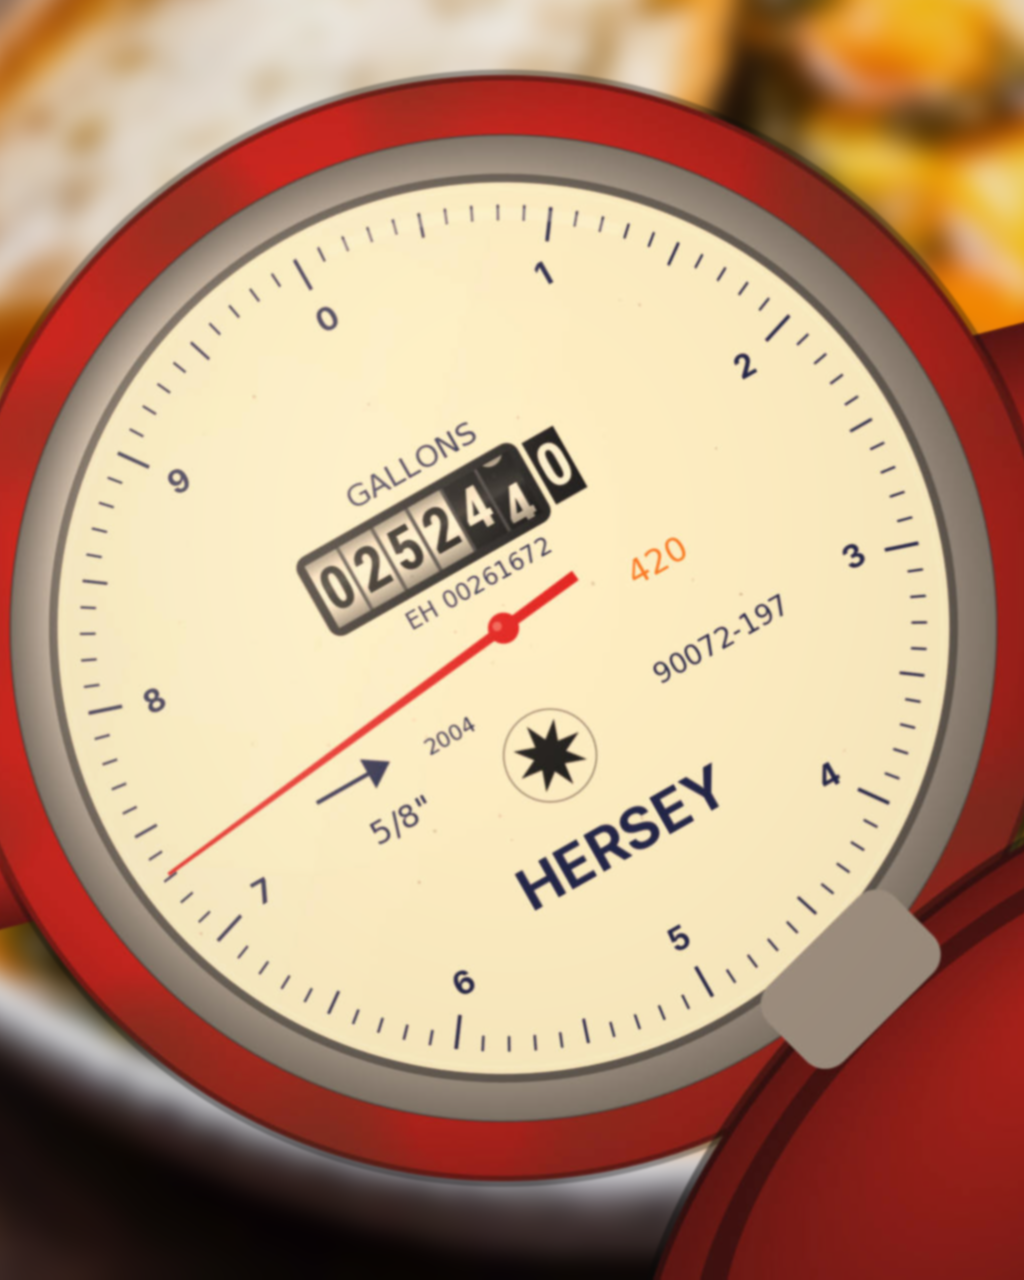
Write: 252437.3 gal
